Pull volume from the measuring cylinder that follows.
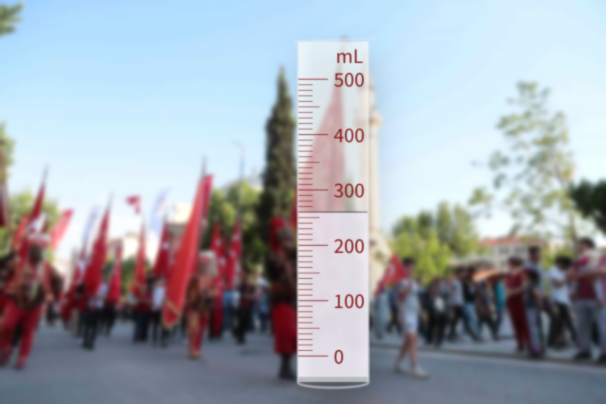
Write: 260 mL
